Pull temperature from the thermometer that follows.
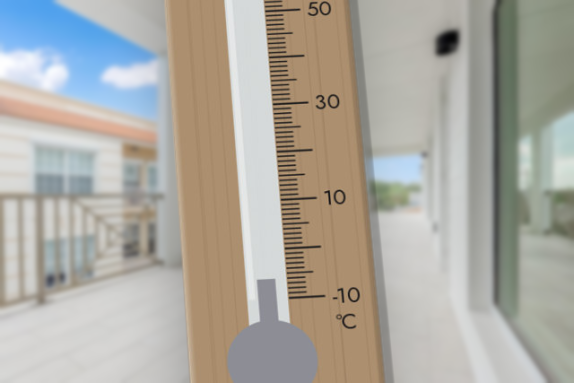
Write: -6 °C
